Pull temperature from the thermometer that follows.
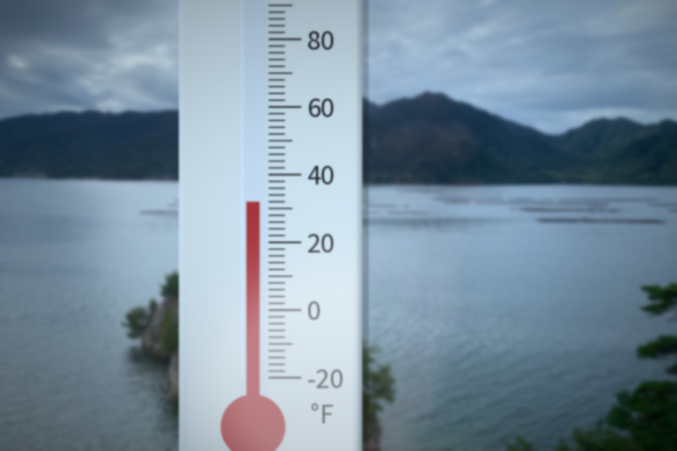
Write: 32 °F
